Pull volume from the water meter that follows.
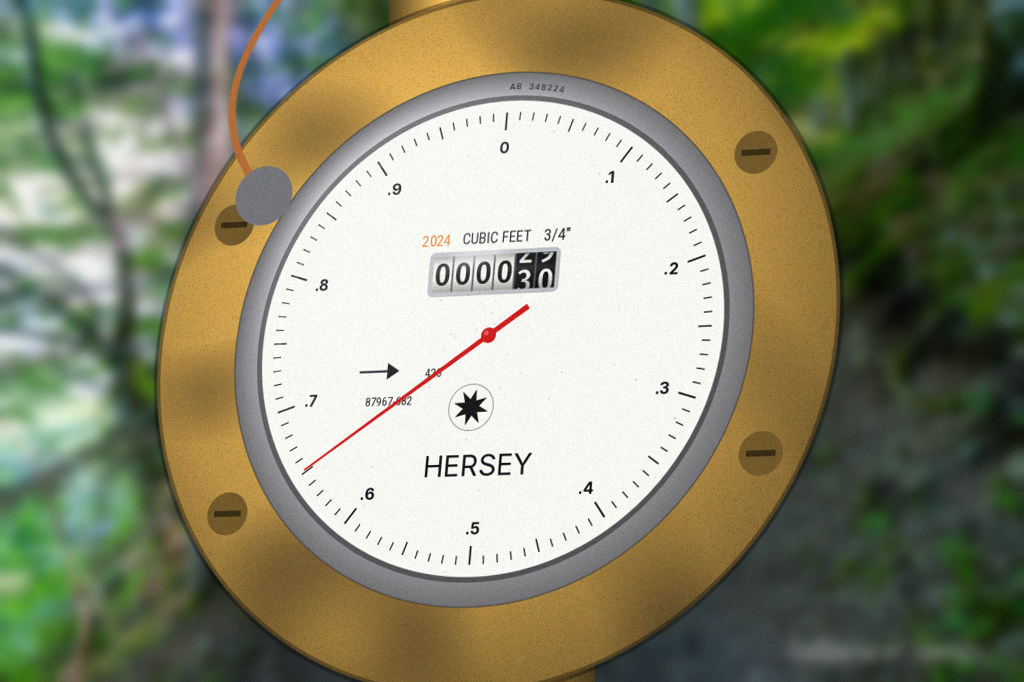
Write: 29.65 ft³
